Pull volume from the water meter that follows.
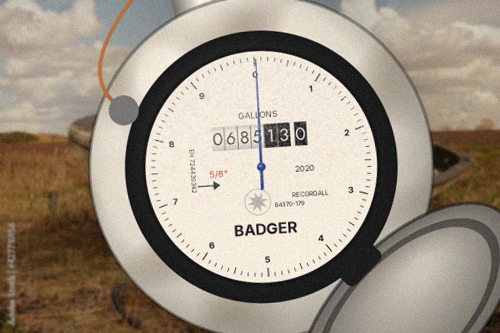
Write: 685130.0 gal
